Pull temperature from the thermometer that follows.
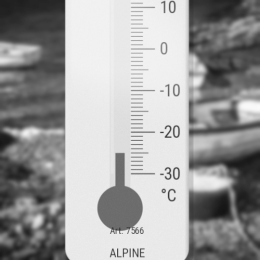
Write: -25 °C
